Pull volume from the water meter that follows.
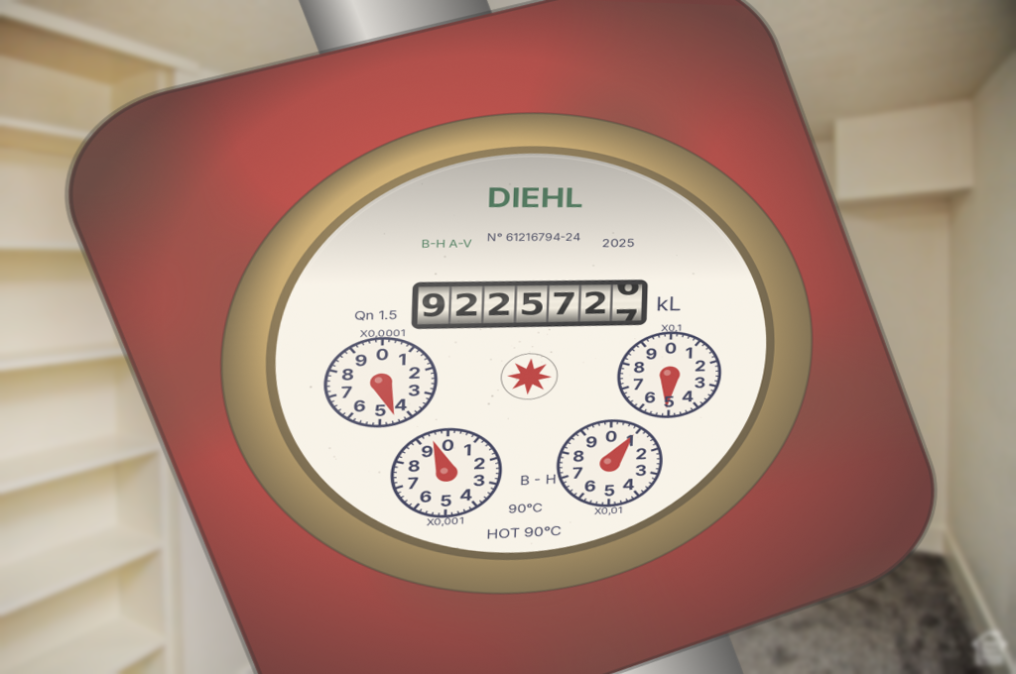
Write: 9225726.5094 kL
